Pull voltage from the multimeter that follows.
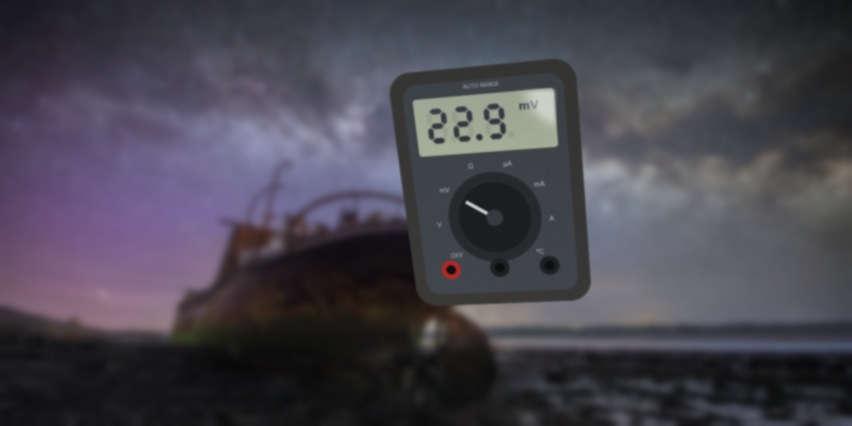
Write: 22.9 mV
